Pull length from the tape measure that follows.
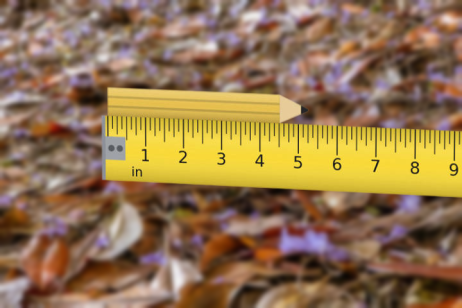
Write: 5.25 in
